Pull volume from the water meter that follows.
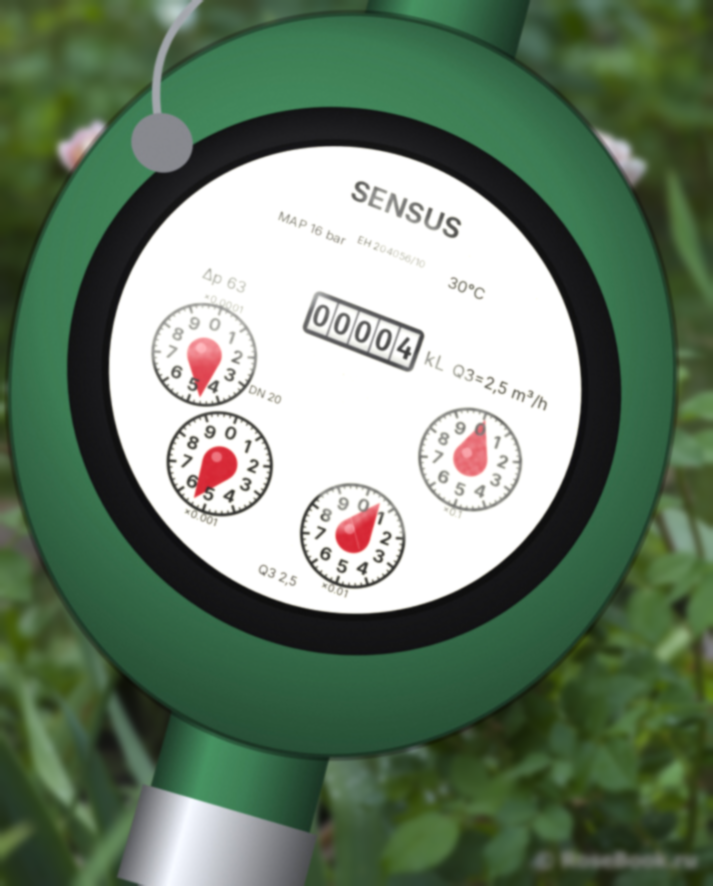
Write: 4.0054 kL
